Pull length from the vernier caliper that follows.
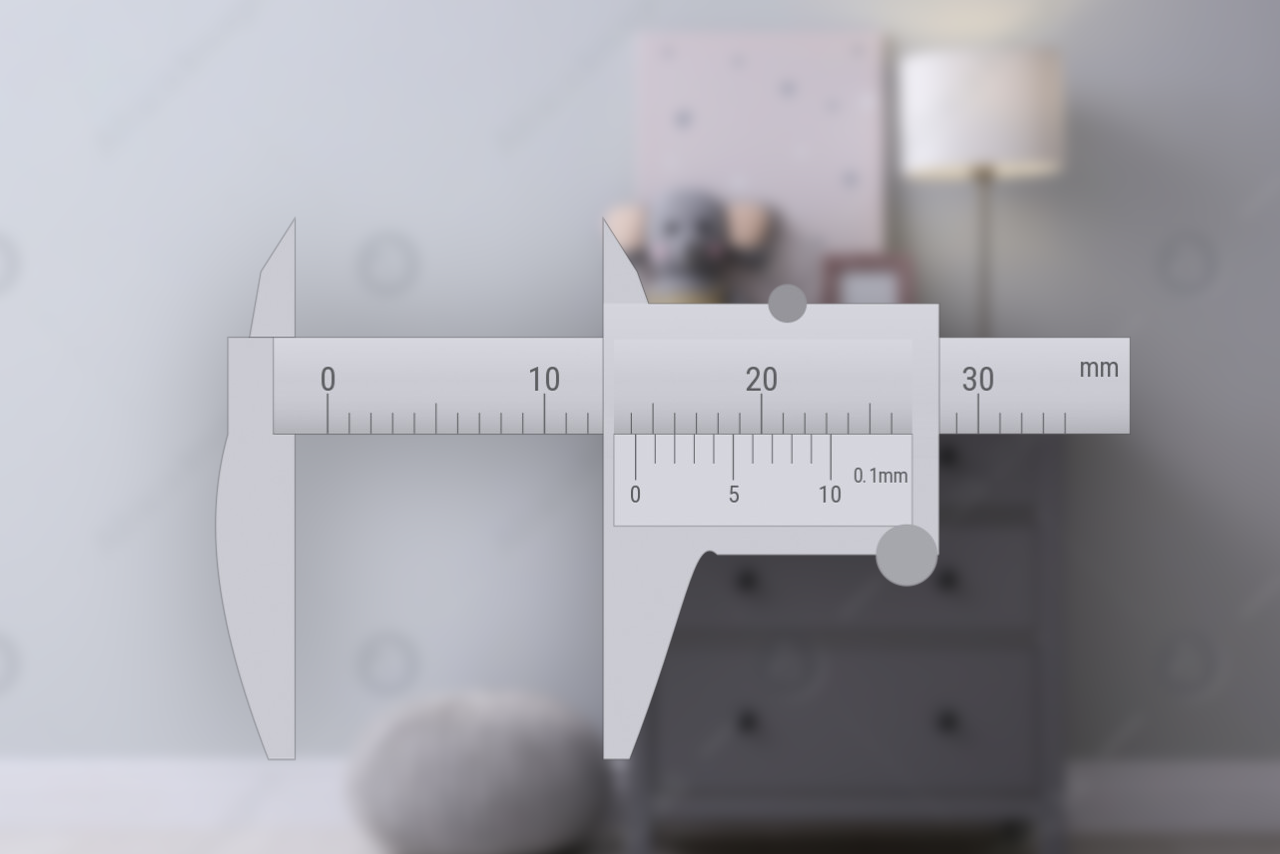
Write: 14.2 mm
